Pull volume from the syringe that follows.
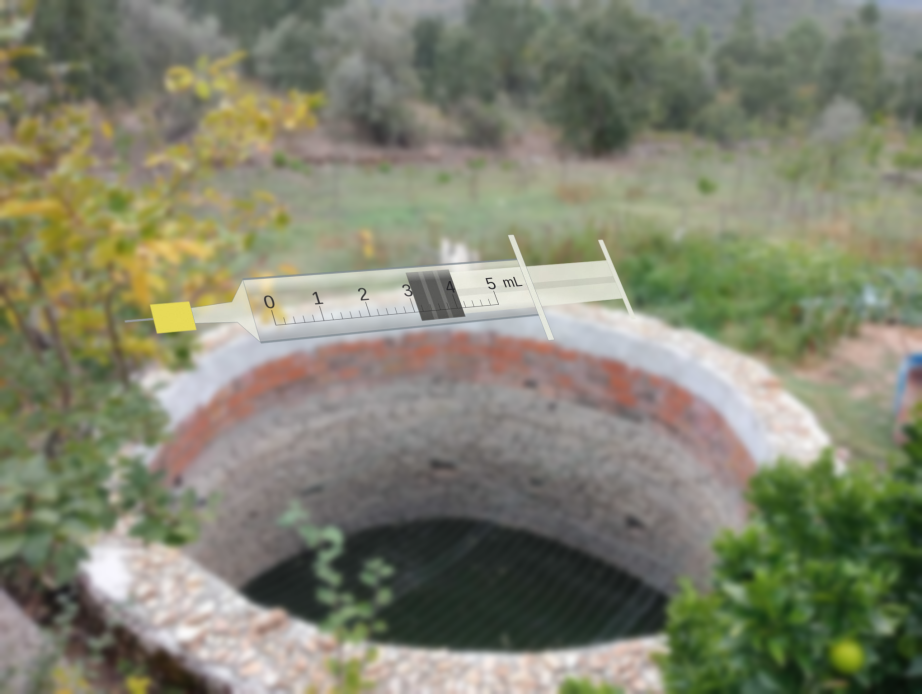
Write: 3.1 mL
